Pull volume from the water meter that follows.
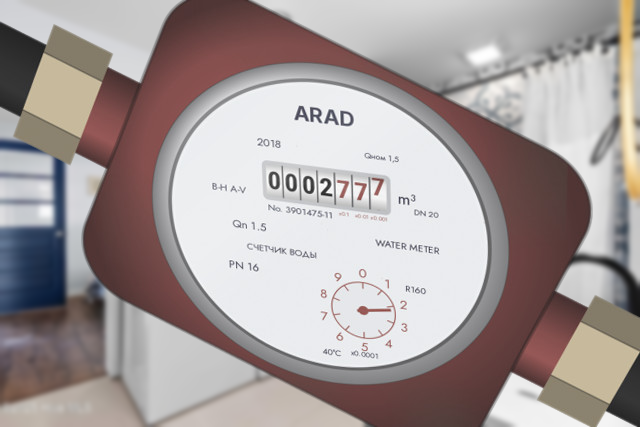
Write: 2.7772 m³
